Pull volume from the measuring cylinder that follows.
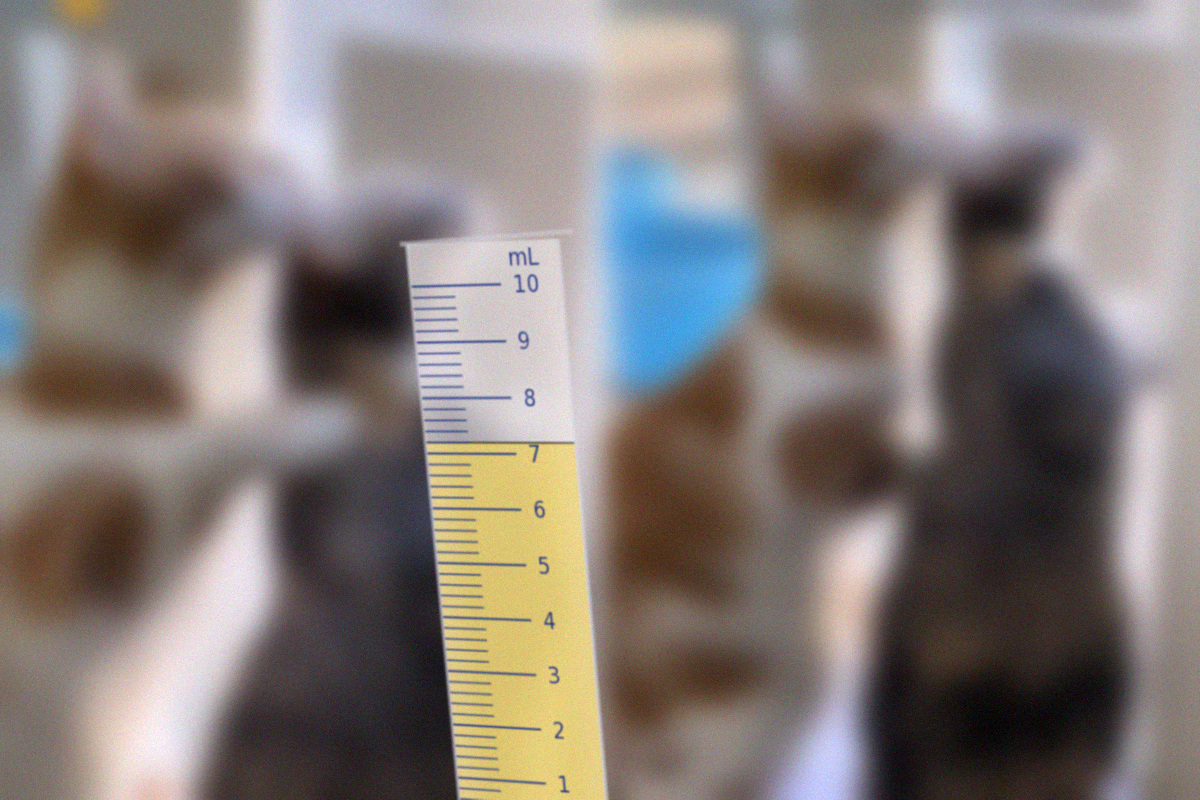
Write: 7.2 mL
